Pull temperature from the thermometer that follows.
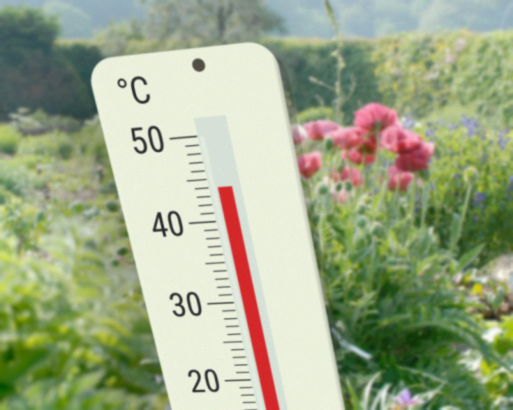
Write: 44 °C
